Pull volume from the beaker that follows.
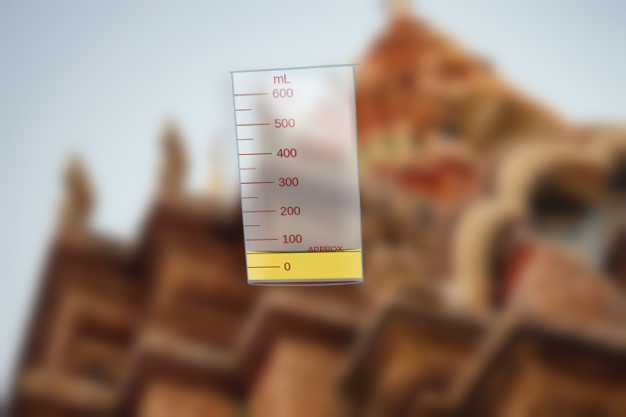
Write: 50 mL
